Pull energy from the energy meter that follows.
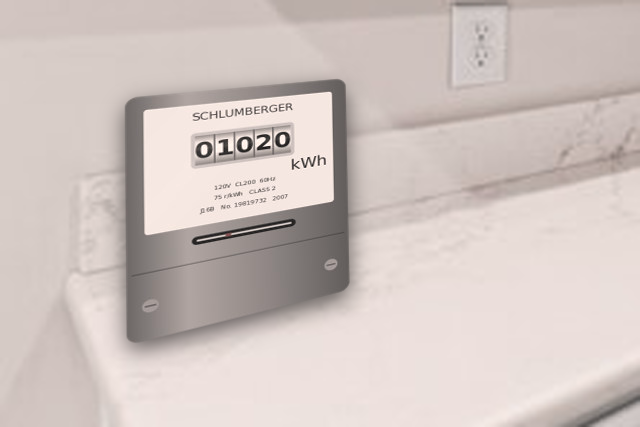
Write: 1020 kWh
